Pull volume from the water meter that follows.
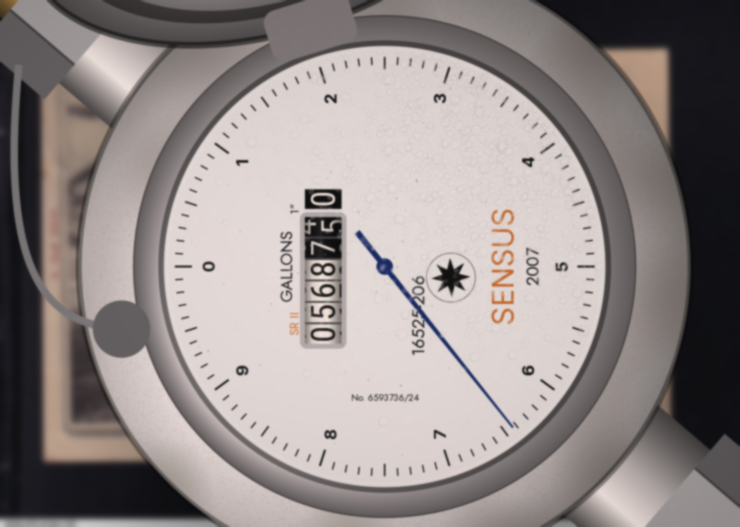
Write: 568746.4 gal
